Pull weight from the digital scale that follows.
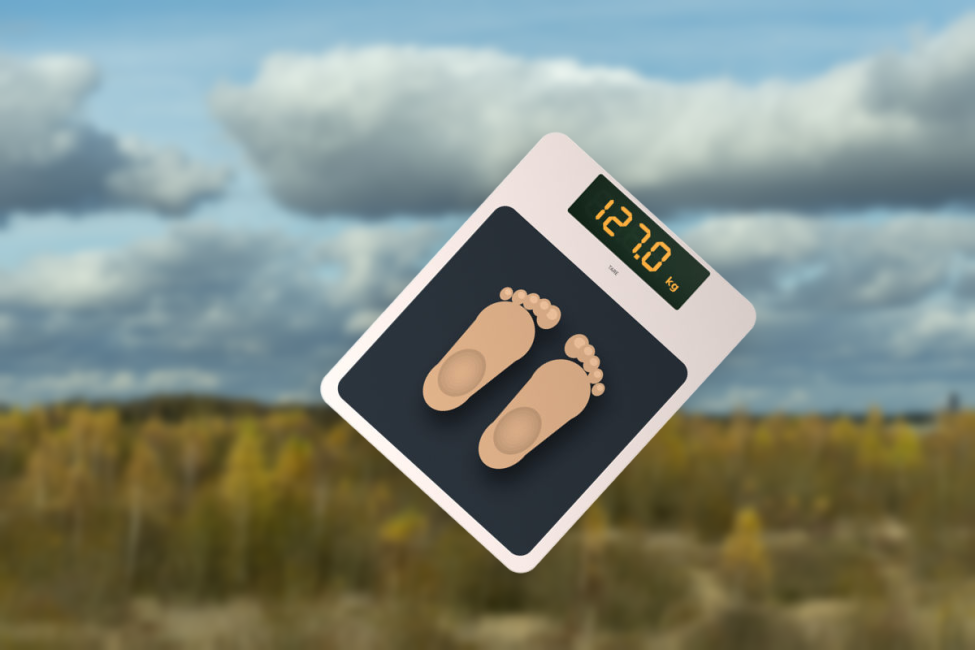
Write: 127.0 kg
